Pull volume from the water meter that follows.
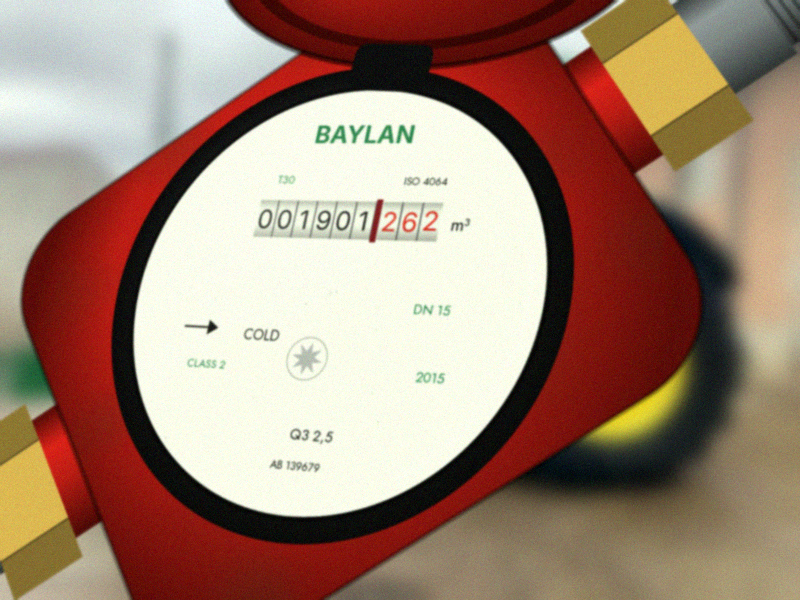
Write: 1901.262 m³
